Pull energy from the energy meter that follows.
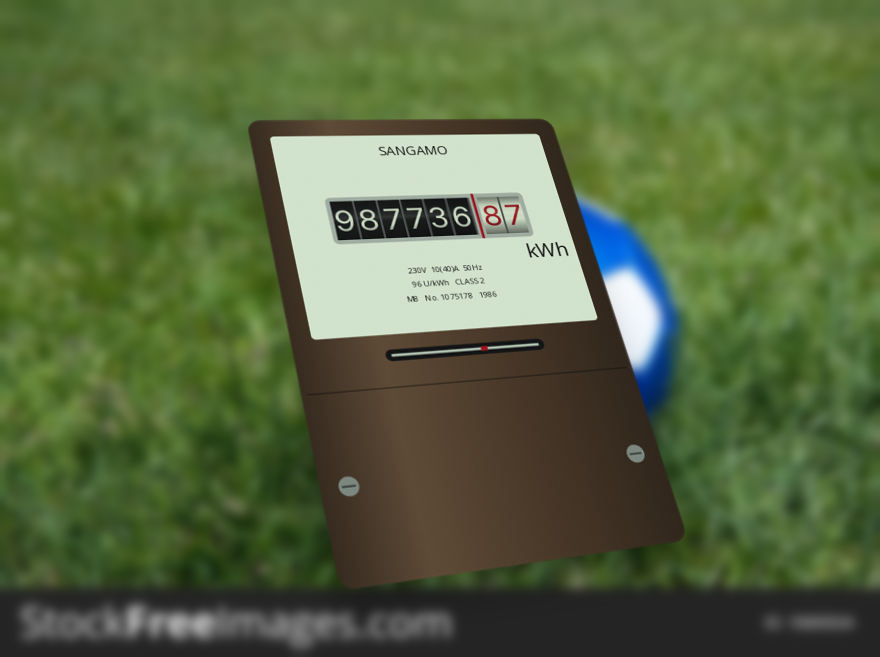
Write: 987736.87 kWh
